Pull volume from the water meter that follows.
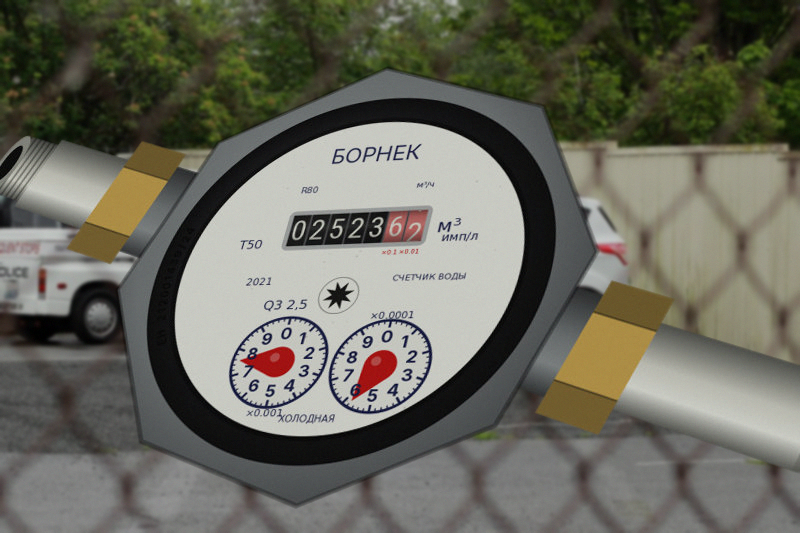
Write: 2523.6175 m³
